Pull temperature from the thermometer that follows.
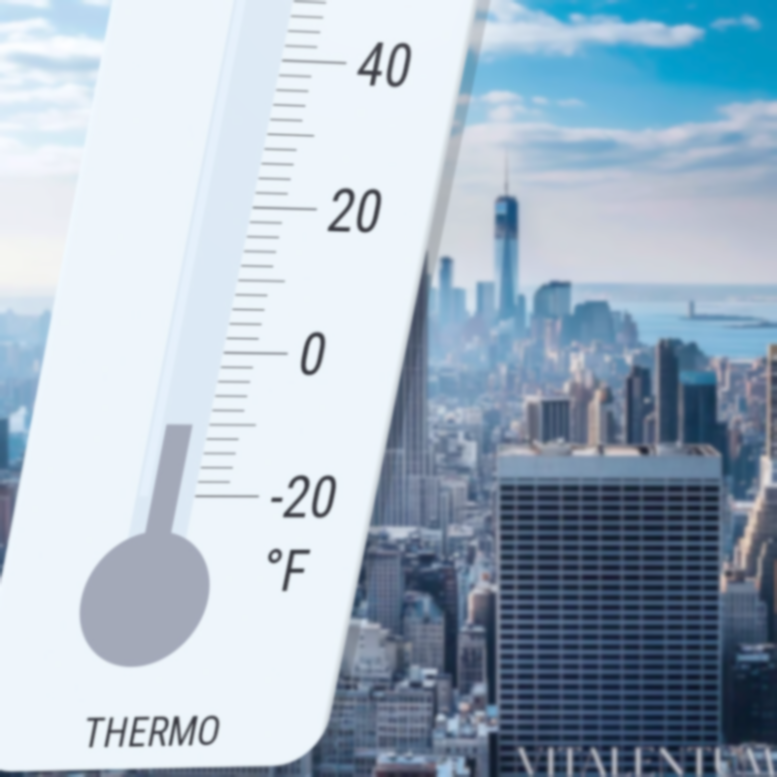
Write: -10 °F
